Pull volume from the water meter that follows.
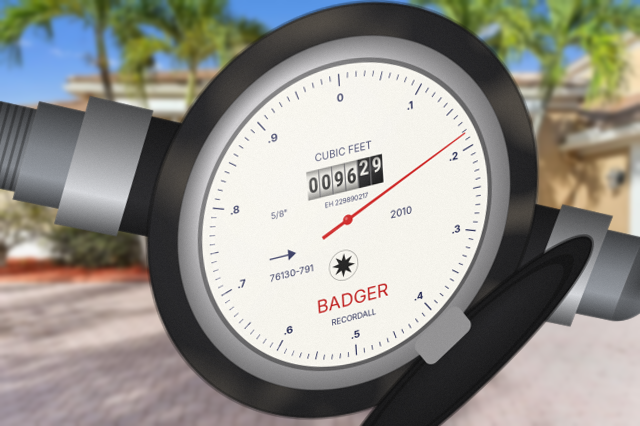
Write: 9629.18 ft³
